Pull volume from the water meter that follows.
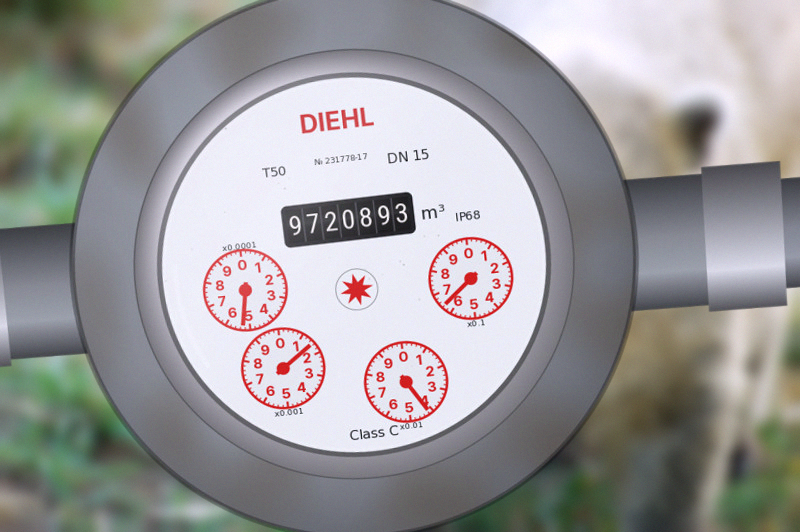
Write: 9720893.6415 m³
